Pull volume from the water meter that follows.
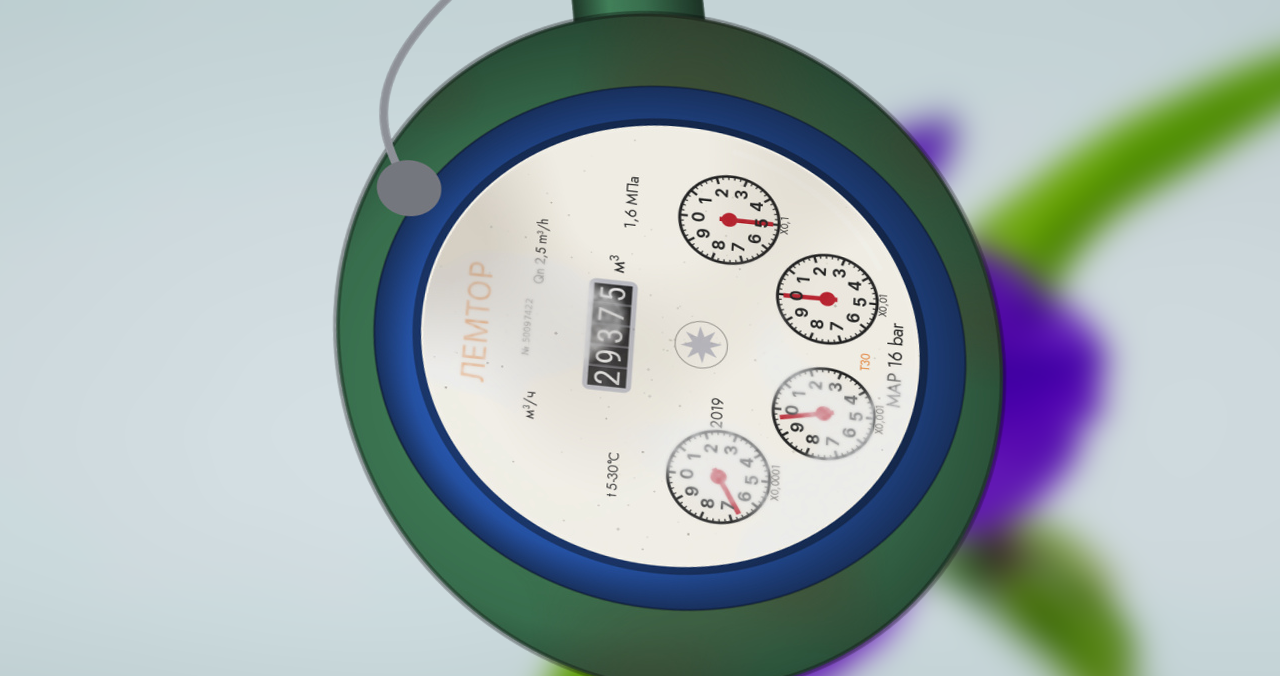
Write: 29375.4996 m³
